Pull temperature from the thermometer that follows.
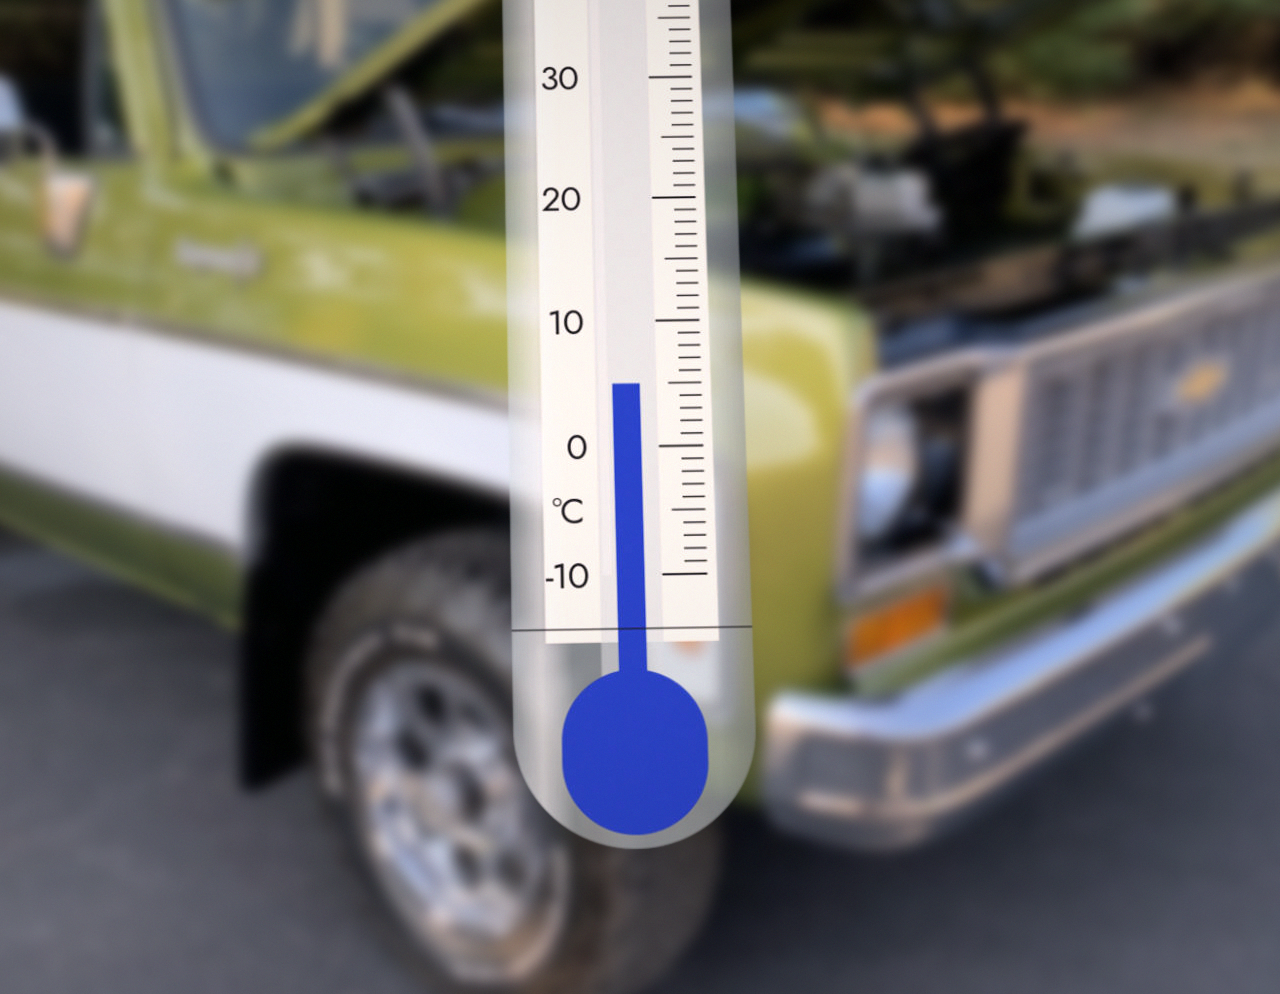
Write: 5 °C
